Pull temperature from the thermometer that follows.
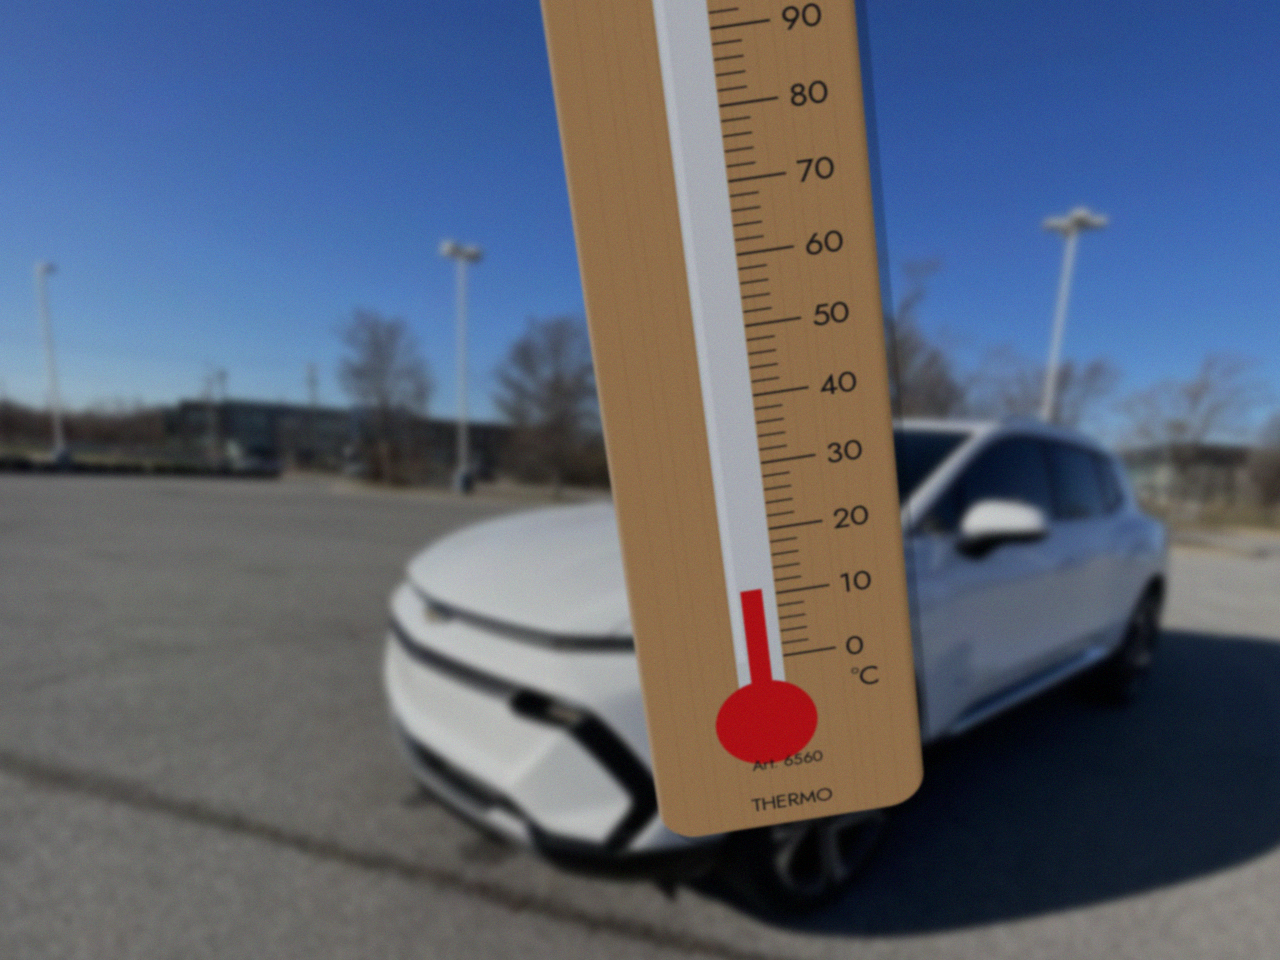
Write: 11 °C
